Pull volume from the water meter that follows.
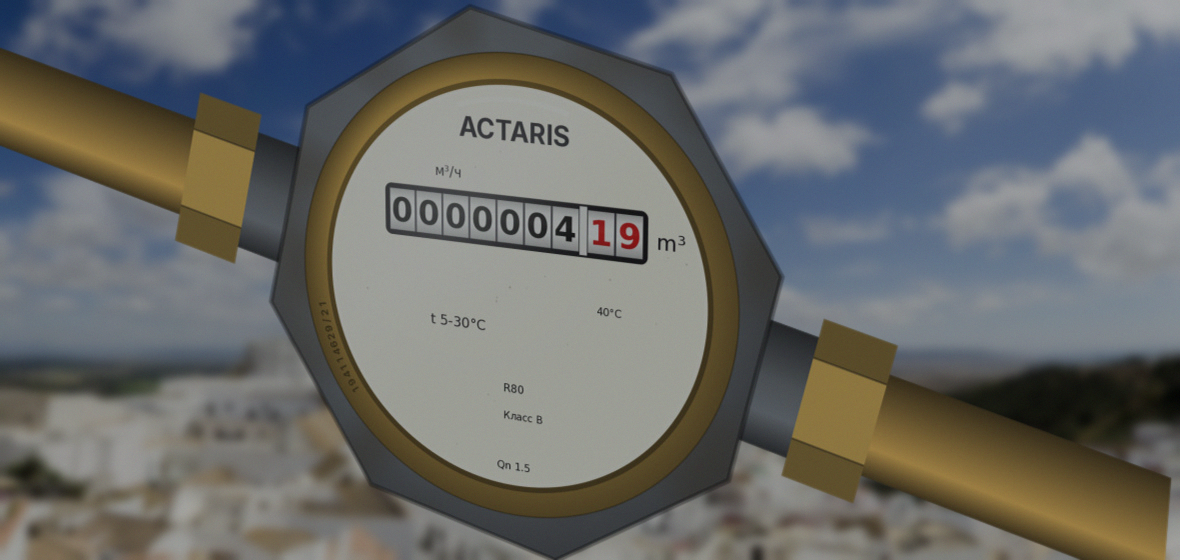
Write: 4.19 m³
